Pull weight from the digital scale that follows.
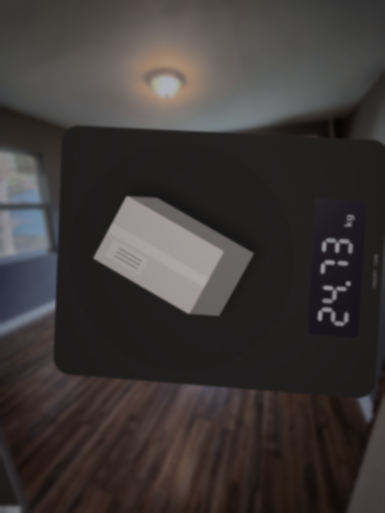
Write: 24.73 kg
